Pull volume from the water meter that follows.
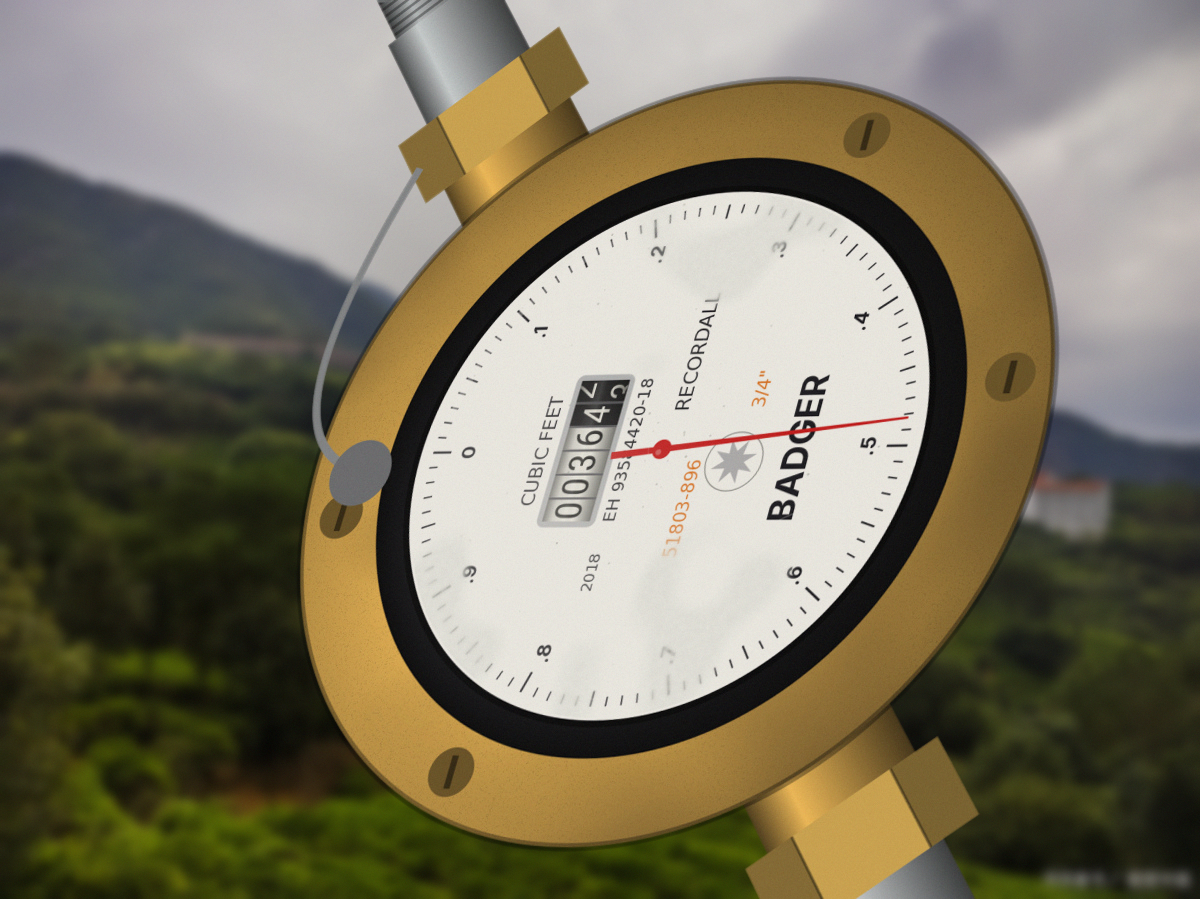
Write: 3642.48 ft³
